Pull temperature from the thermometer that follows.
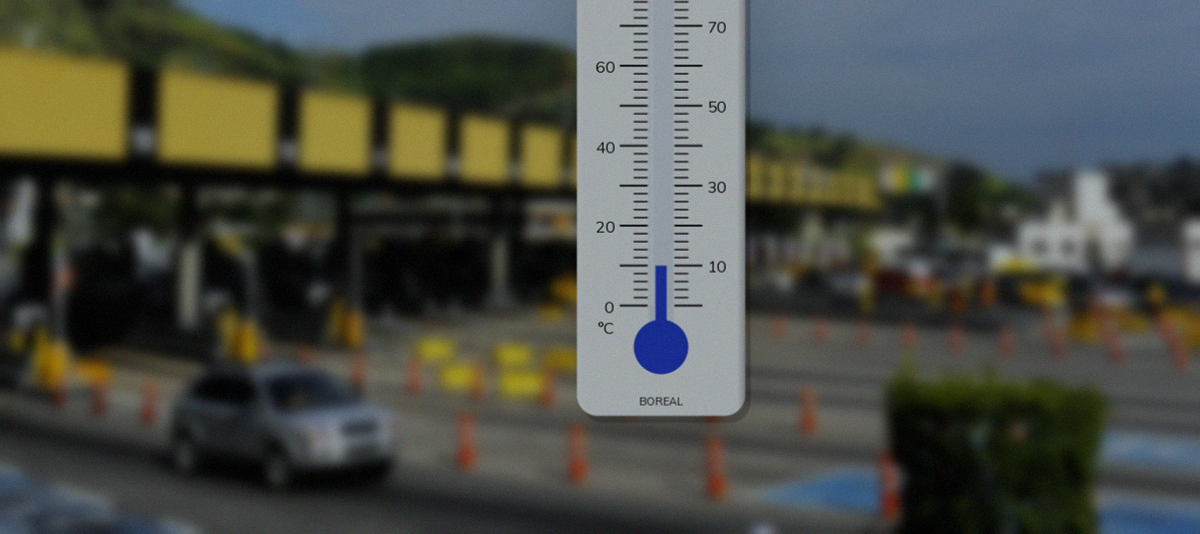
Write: 10 °C
